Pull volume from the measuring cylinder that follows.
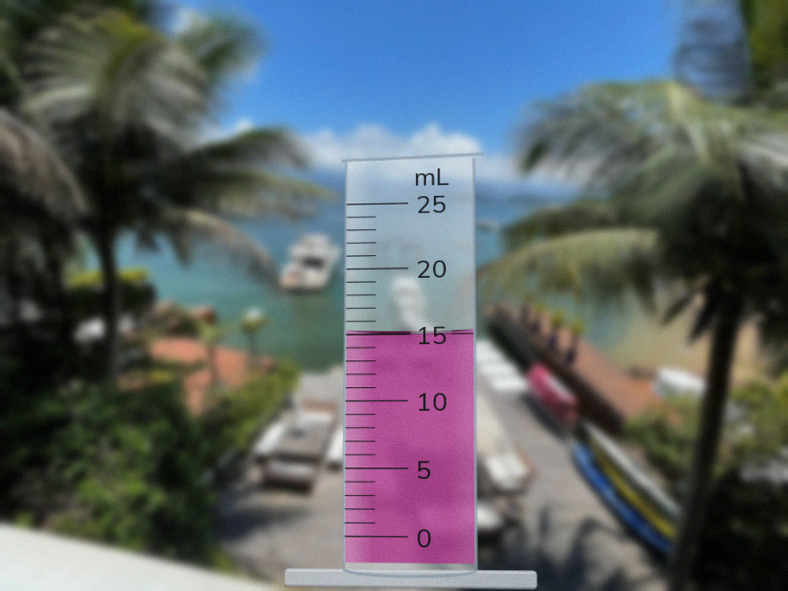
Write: 15 mL
